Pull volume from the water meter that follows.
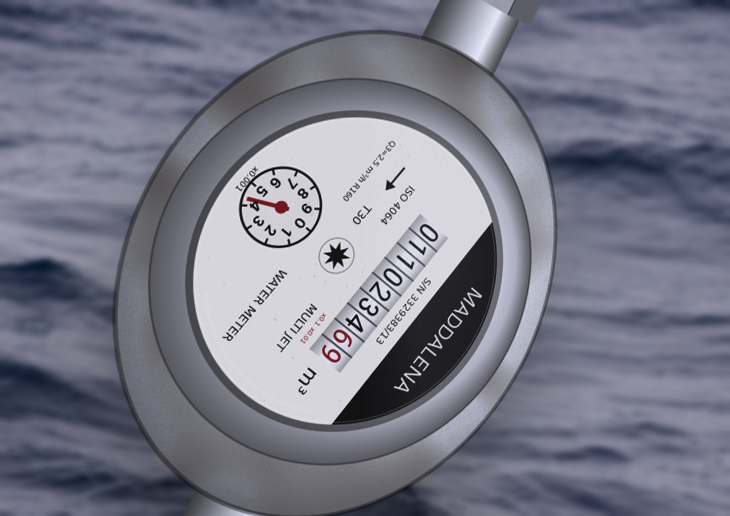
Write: 110234.694 m³
